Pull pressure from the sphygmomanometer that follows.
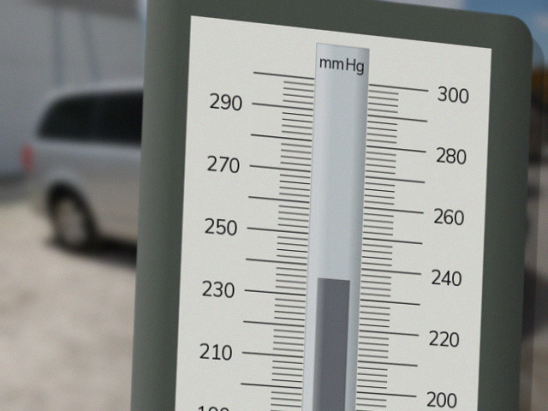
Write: 236 mmHg
